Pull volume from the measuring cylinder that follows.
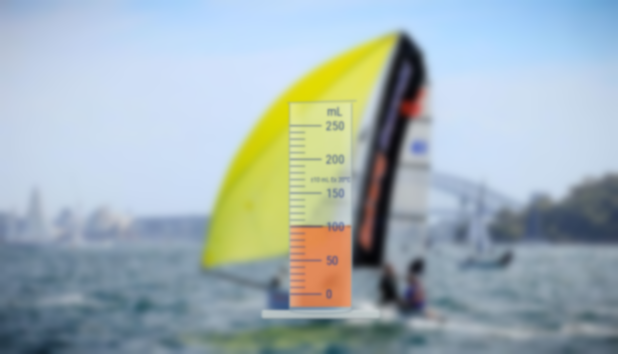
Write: 100 mL
